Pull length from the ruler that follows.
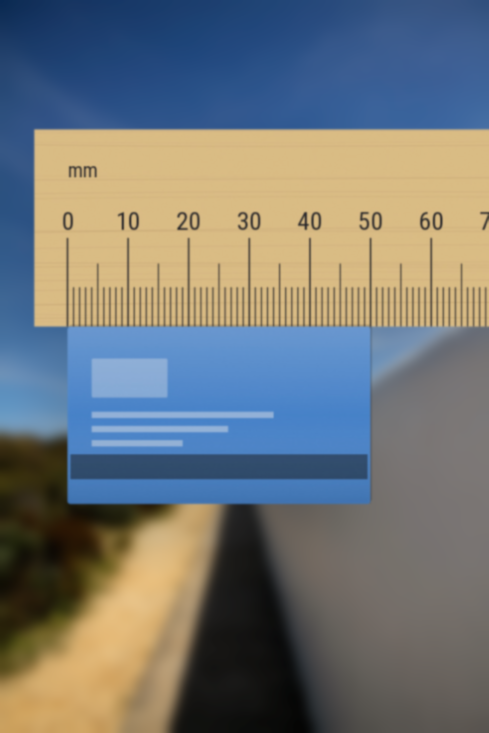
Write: 50 mm
